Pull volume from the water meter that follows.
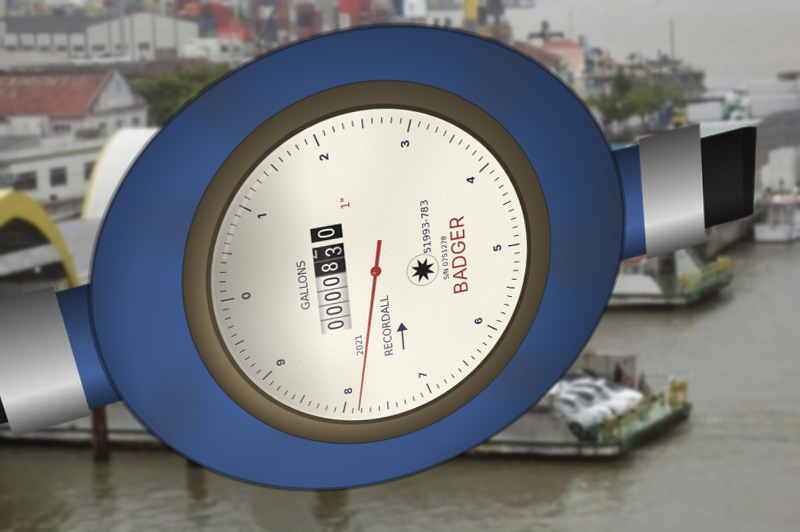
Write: 827.8 gal
